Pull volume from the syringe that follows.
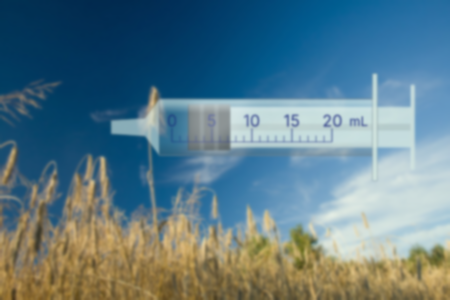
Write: 2 mL
